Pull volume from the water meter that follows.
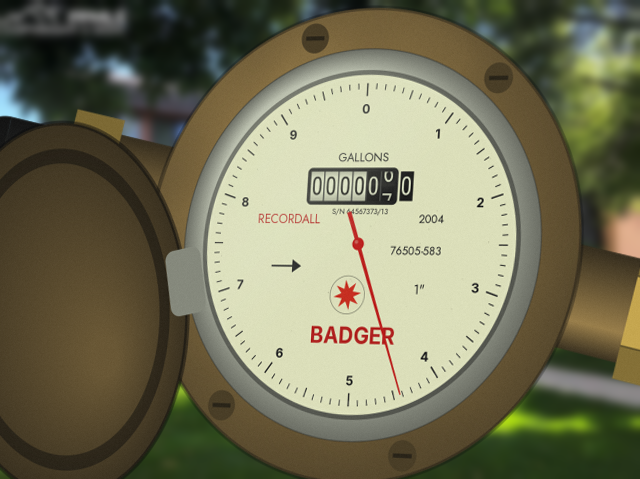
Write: 64.4 gal
